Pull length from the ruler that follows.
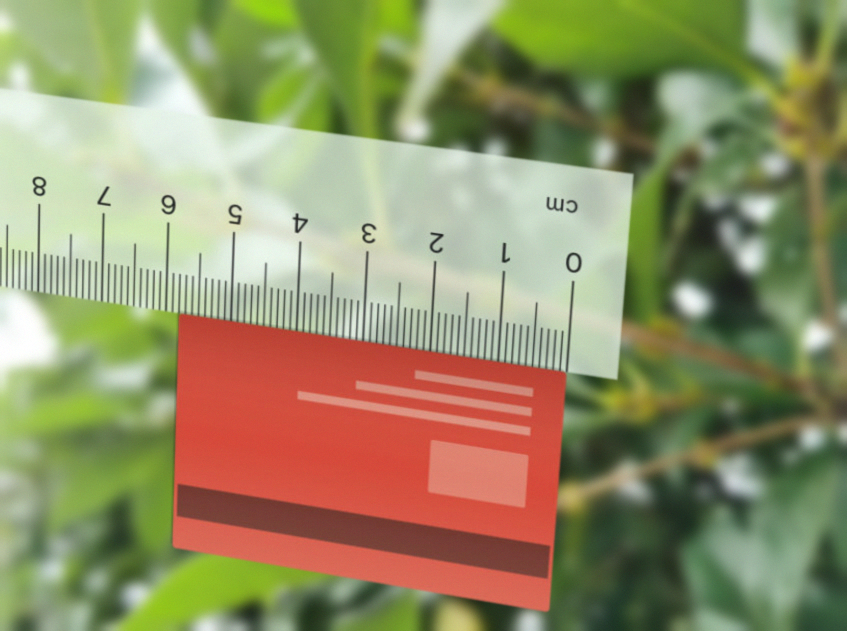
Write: 5.8 cm
